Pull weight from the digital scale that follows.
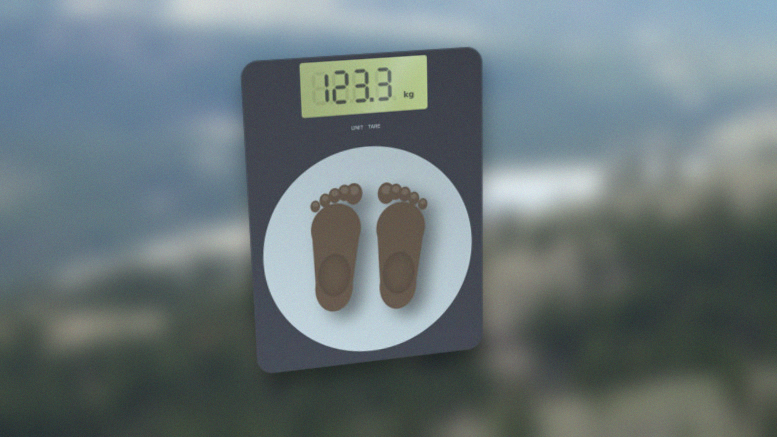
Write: 123.3 kg
